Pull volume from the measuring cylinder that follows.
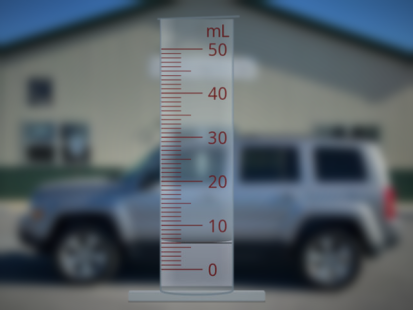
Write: 6 mL
